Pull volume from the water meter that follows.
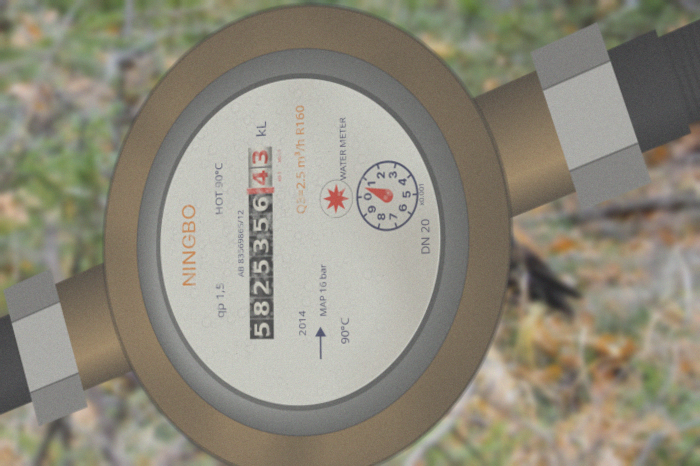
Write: 5825356.430 kL
